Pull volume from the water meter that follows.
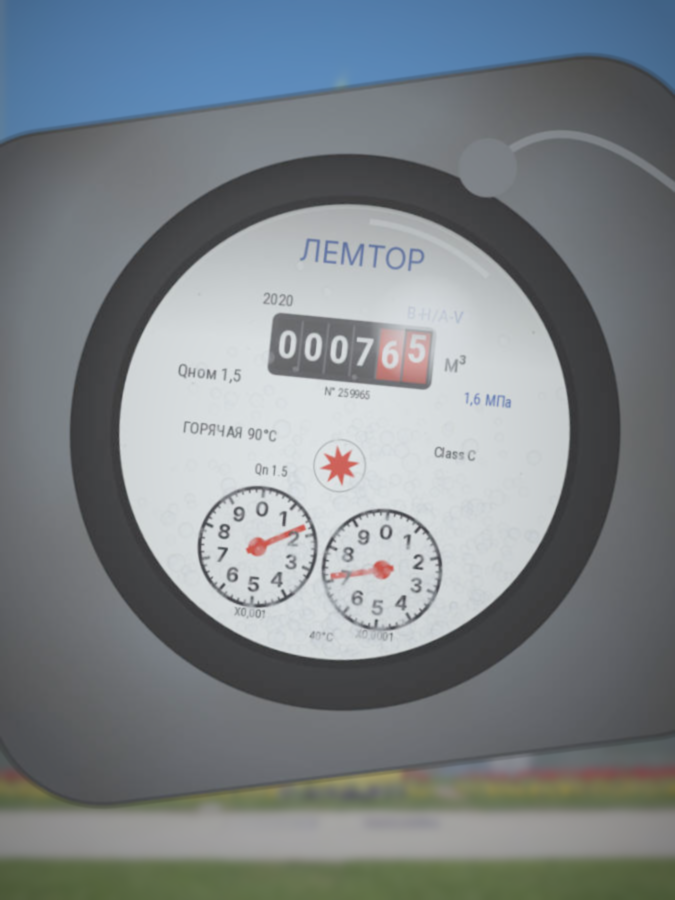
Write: 7.6517 m³
